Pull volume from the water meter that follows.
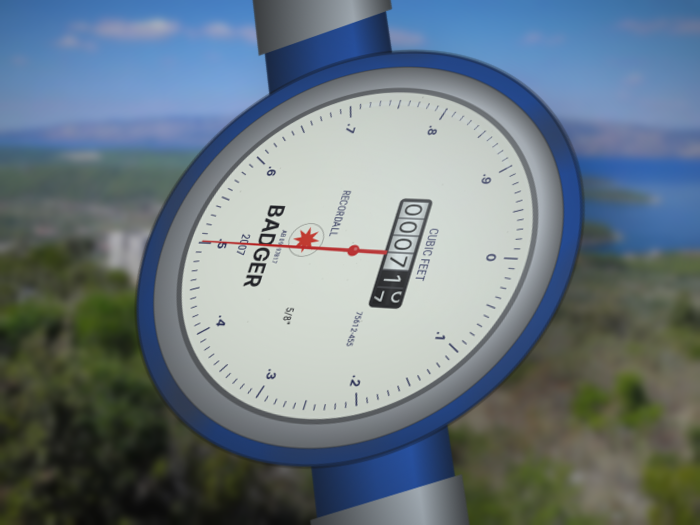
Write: 716.50 ft³
